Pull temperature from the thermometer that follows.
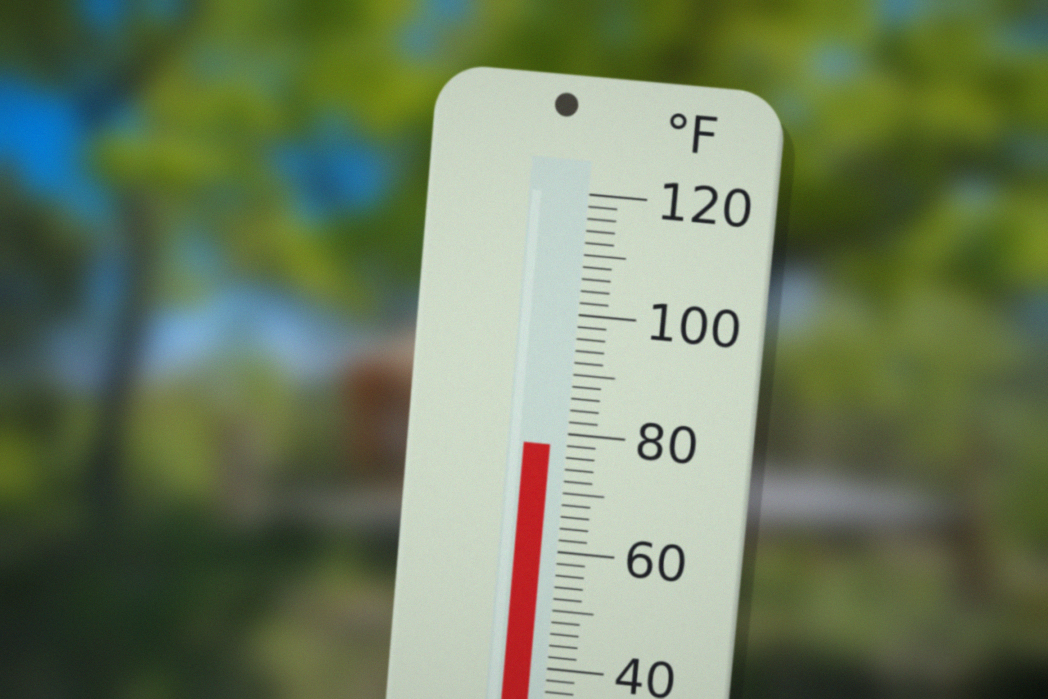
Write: 78 °F
